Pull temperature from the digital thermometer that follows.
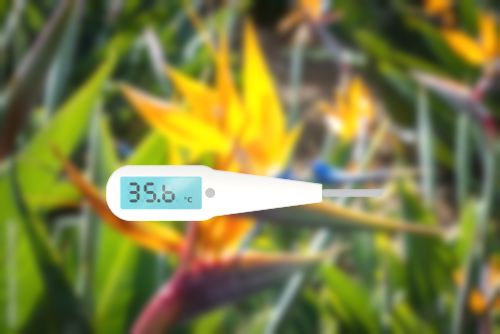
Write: 35.6 °C
